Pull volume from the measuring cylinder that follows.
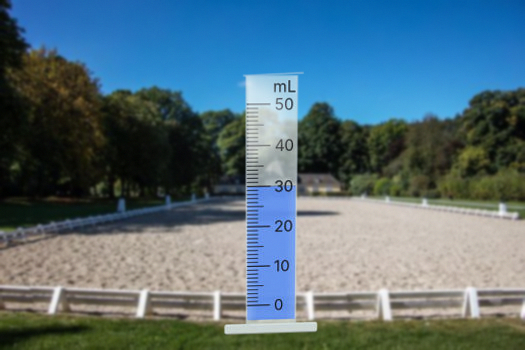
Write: 30 mL
